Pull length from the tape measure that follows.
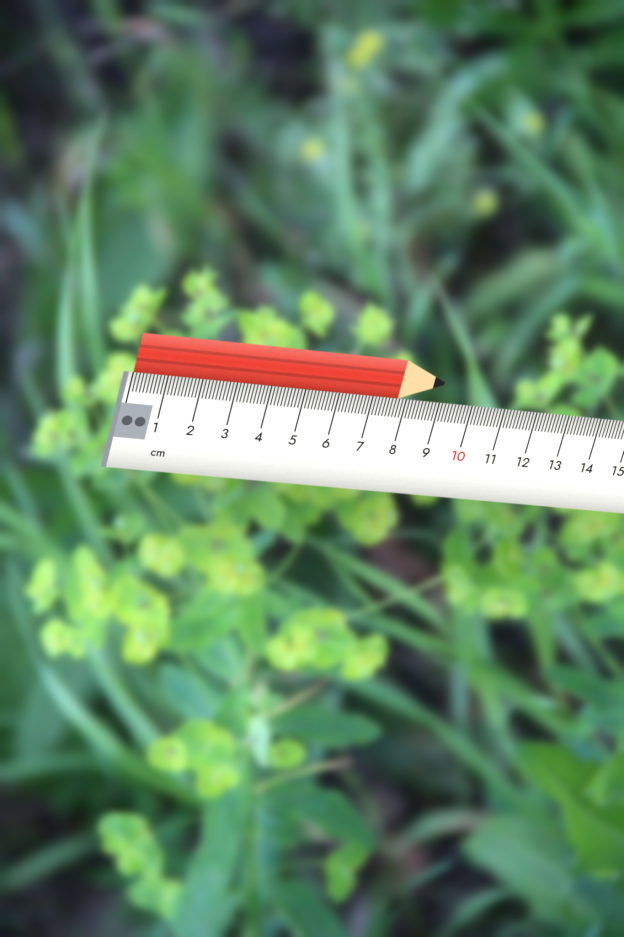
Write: 9 cm
